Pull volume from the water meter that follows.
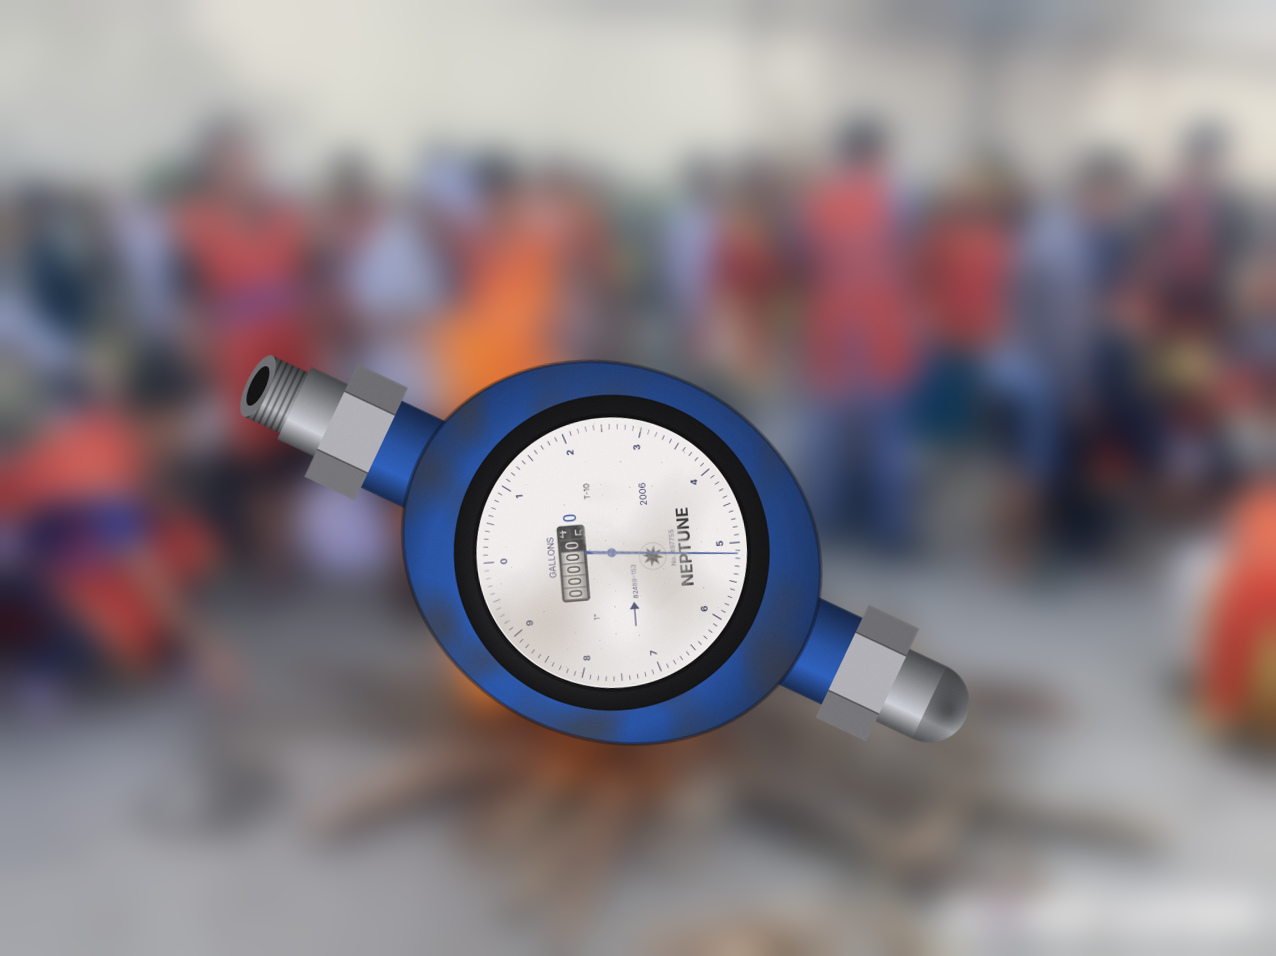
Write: 45.1 gal
